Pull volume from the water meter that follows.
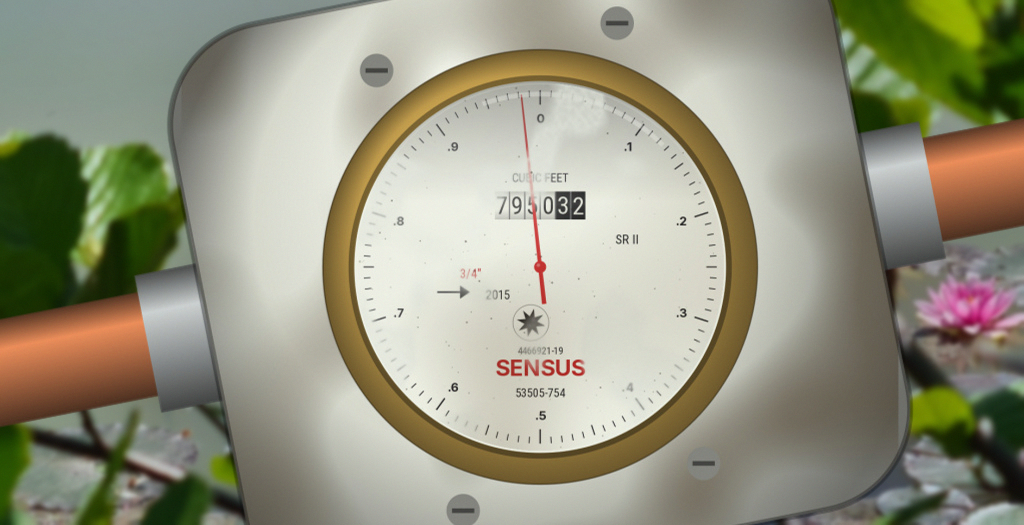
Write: 795031.98 ft³
